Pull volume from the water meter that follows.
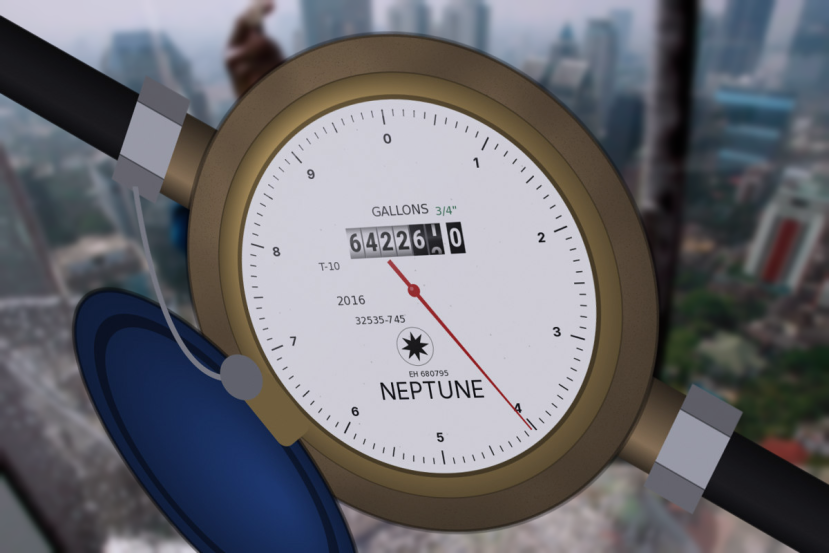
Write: 6422614.0 gal
